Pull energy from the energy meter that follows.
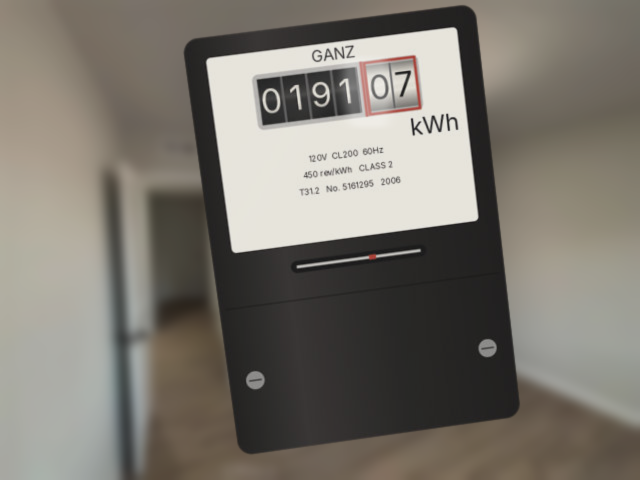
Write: 191.07 kWh
